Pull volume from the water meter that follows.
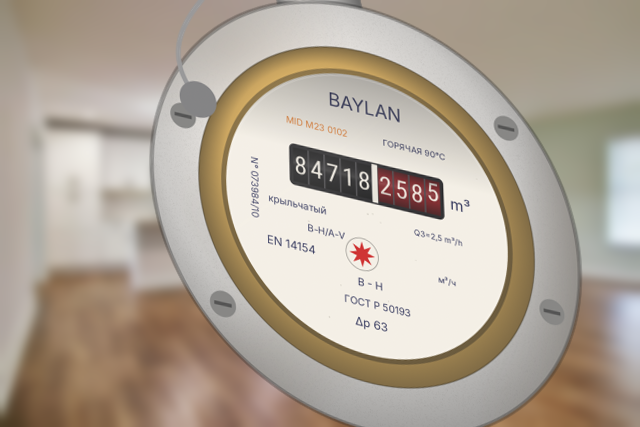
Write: 84718.2585 m³
